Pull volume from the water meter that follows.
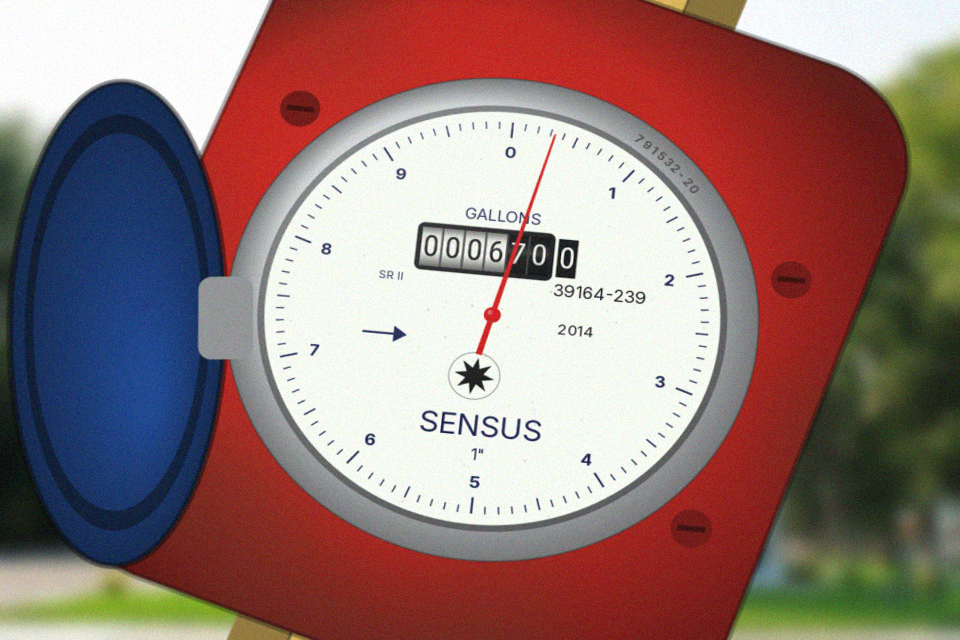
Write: 6700.3 gal
